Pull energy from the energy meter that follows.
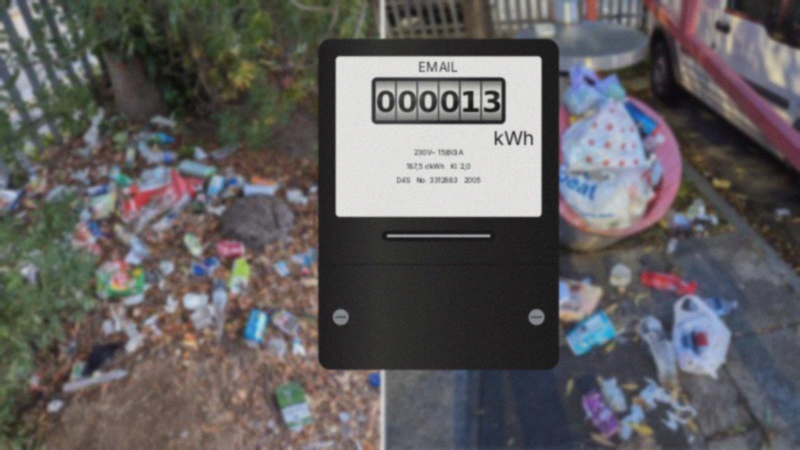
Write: 13 kWh
